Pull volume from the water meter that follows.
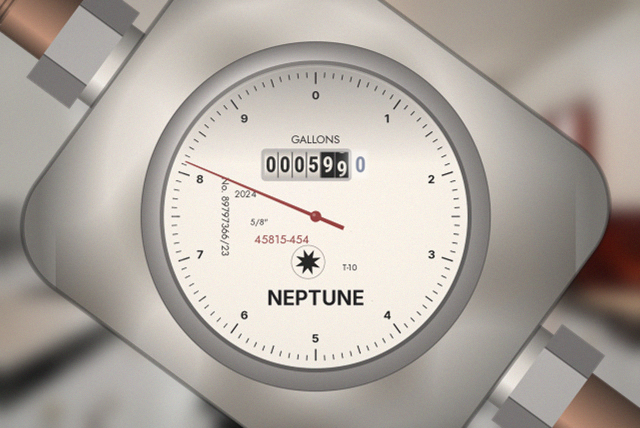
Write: 5988.1 gal
